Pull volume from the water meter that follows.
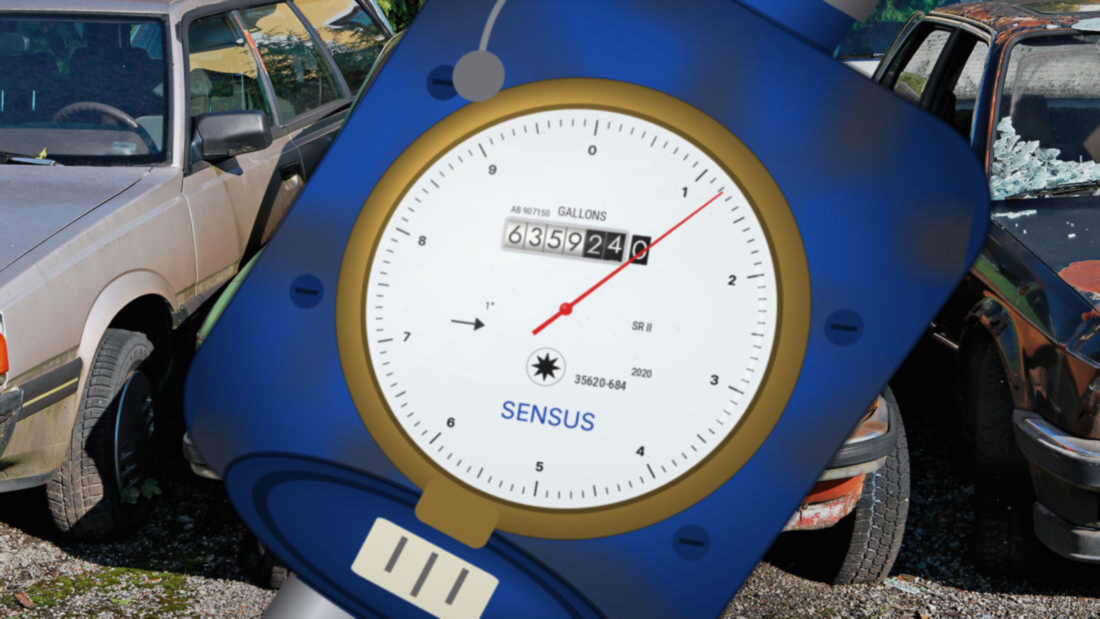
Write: 6359241.2 gal
